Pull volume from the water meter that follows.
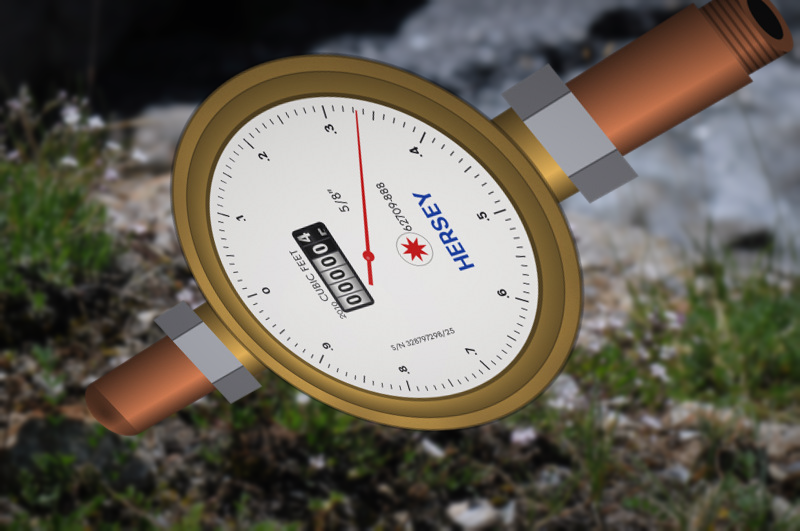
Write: 4.33 ft³
